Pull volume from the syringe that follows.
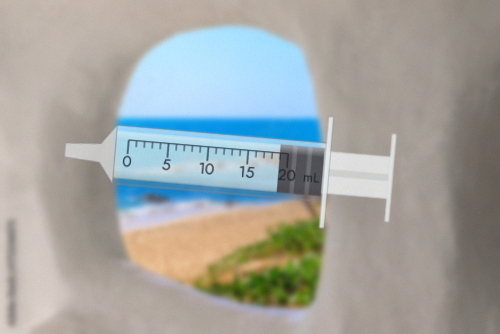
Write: 19 mL
